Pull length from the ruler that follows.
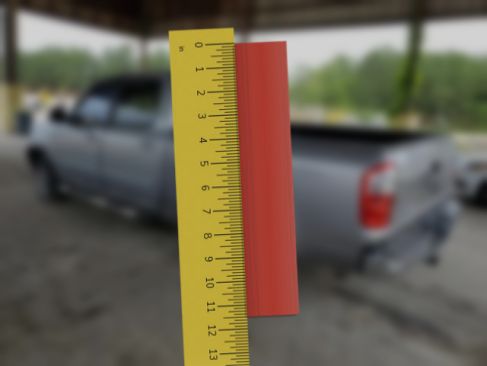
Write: 11.5 in
